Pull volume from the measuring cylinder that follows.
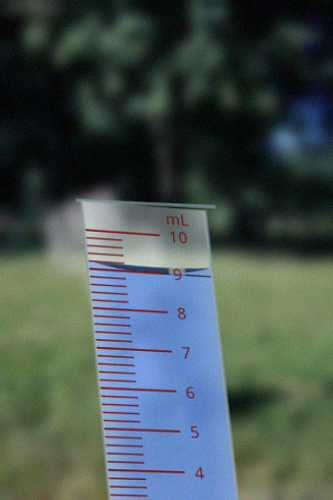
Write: 9 mL
